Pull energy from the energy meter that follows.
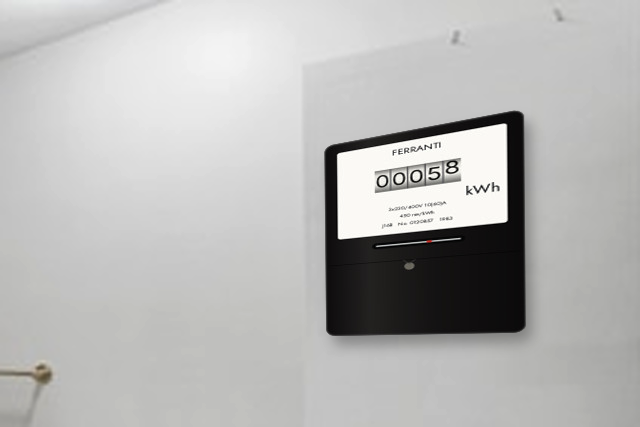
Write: 58 kWh
